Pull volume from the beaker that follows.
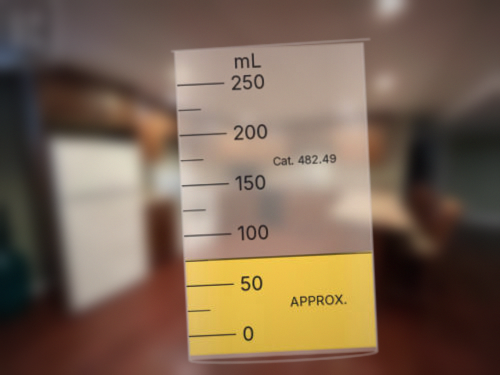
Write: 75 mL
